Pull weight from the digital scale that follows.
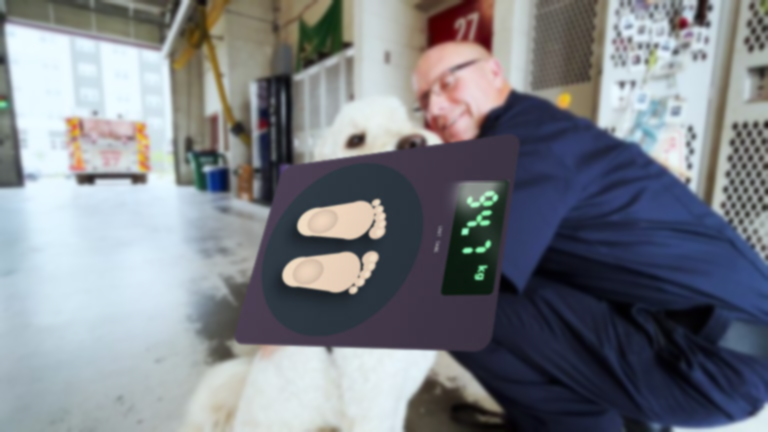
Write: 94.7 kg
